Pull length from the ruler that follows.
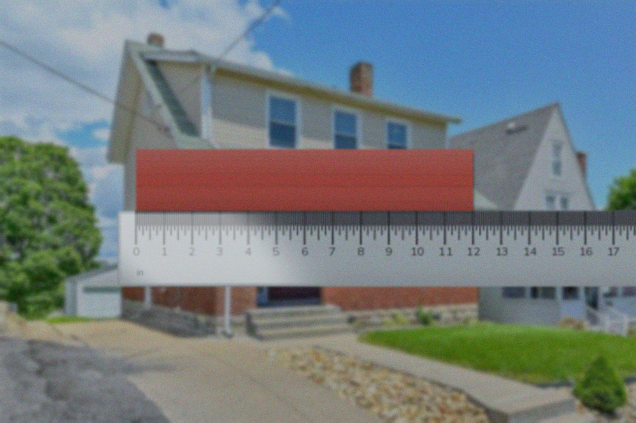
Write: 12 in
